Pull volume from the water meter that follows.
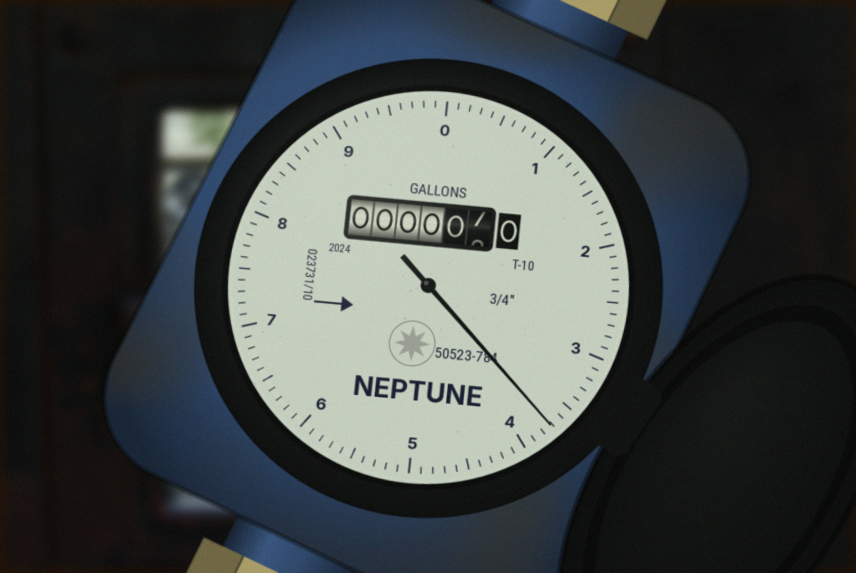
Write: 73.7 gal
